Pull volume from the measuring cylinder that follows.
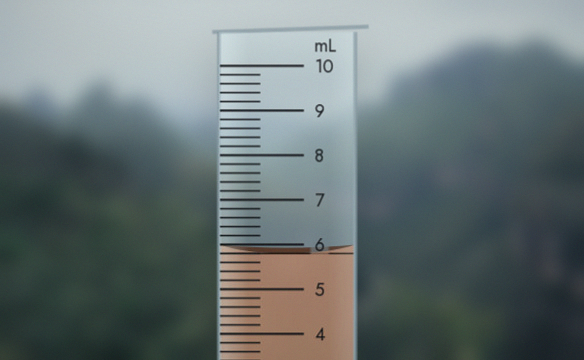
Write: 5.8 mL
